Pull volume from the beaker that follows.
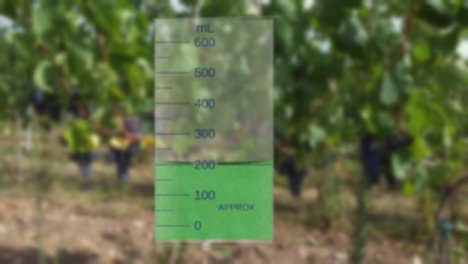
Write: 200 mL
